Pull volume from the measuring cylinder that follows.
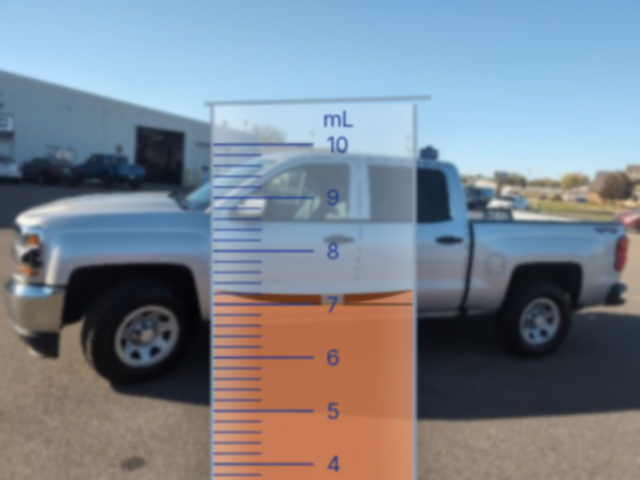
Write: 7 mL
